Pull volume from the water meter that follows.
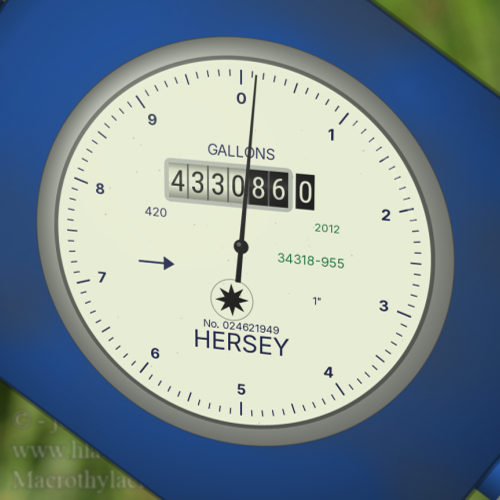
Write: 4330860.1 gal
